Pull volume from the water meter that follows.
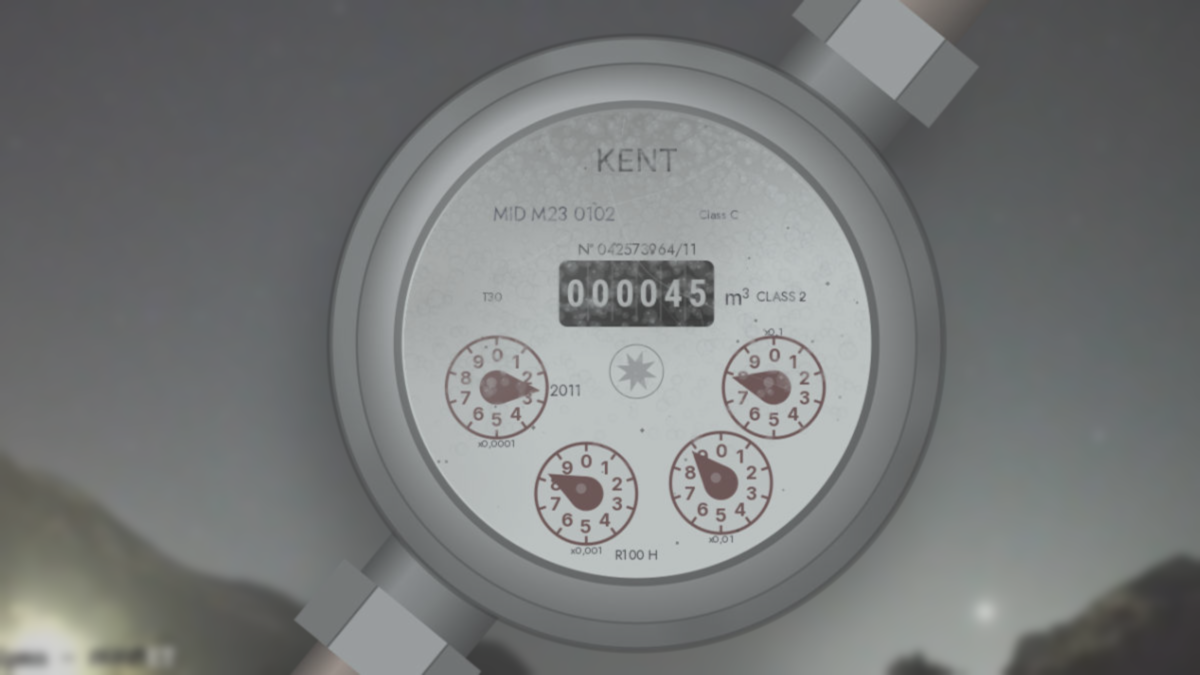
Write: 45.7882 m³
